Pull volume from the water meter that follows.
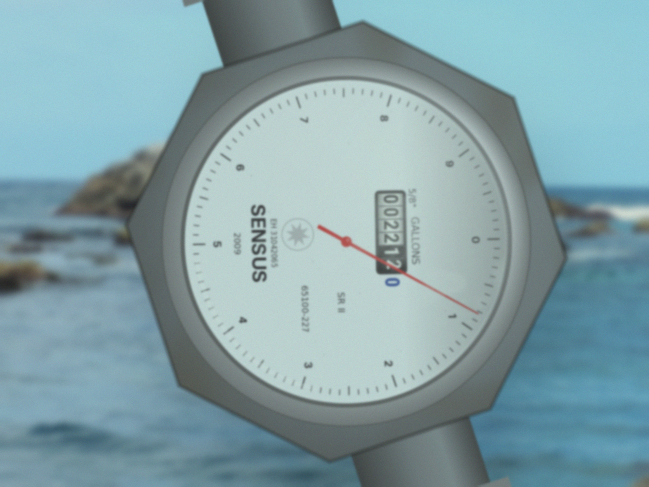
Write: 22120.8 gal
